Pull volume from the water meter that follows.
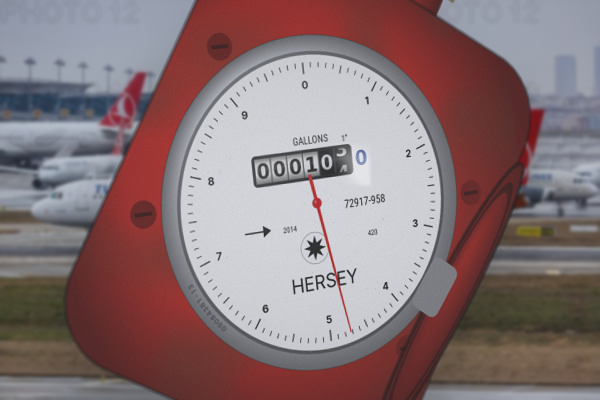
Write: 1034.7 gal
